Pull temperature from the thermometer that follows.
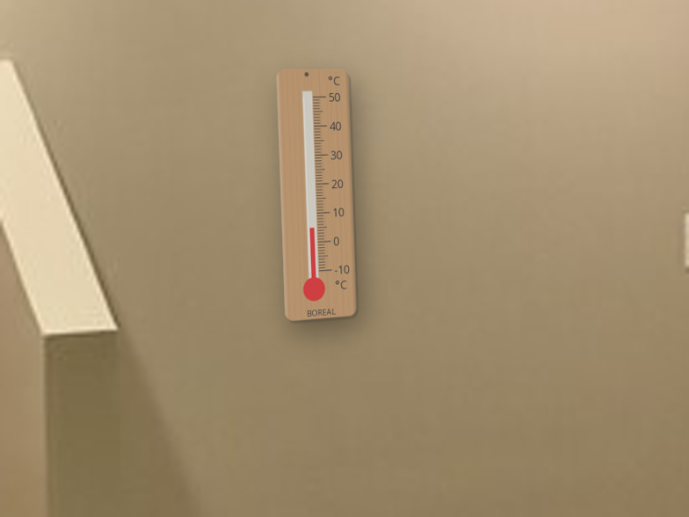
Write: 5 °C
